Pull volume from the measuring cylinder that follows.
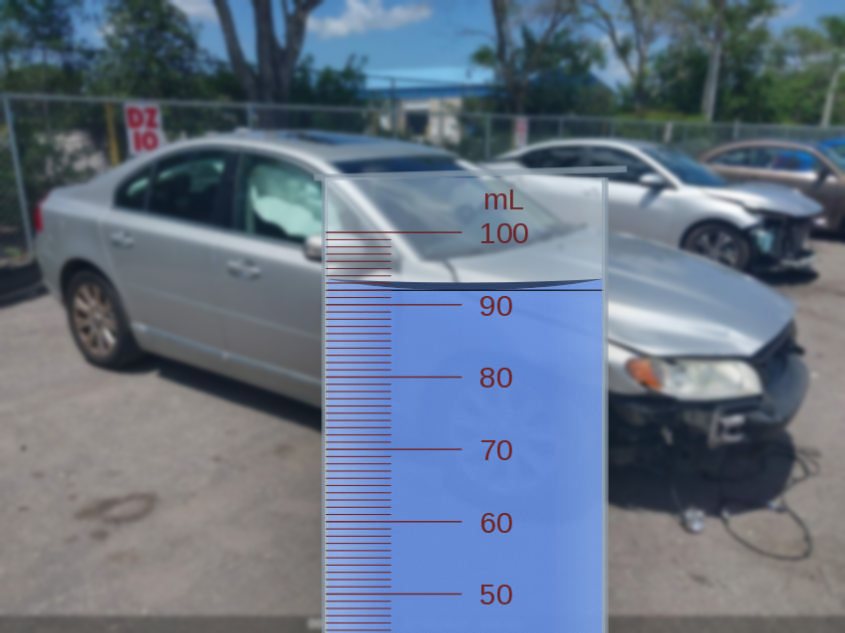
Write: 92 mL
